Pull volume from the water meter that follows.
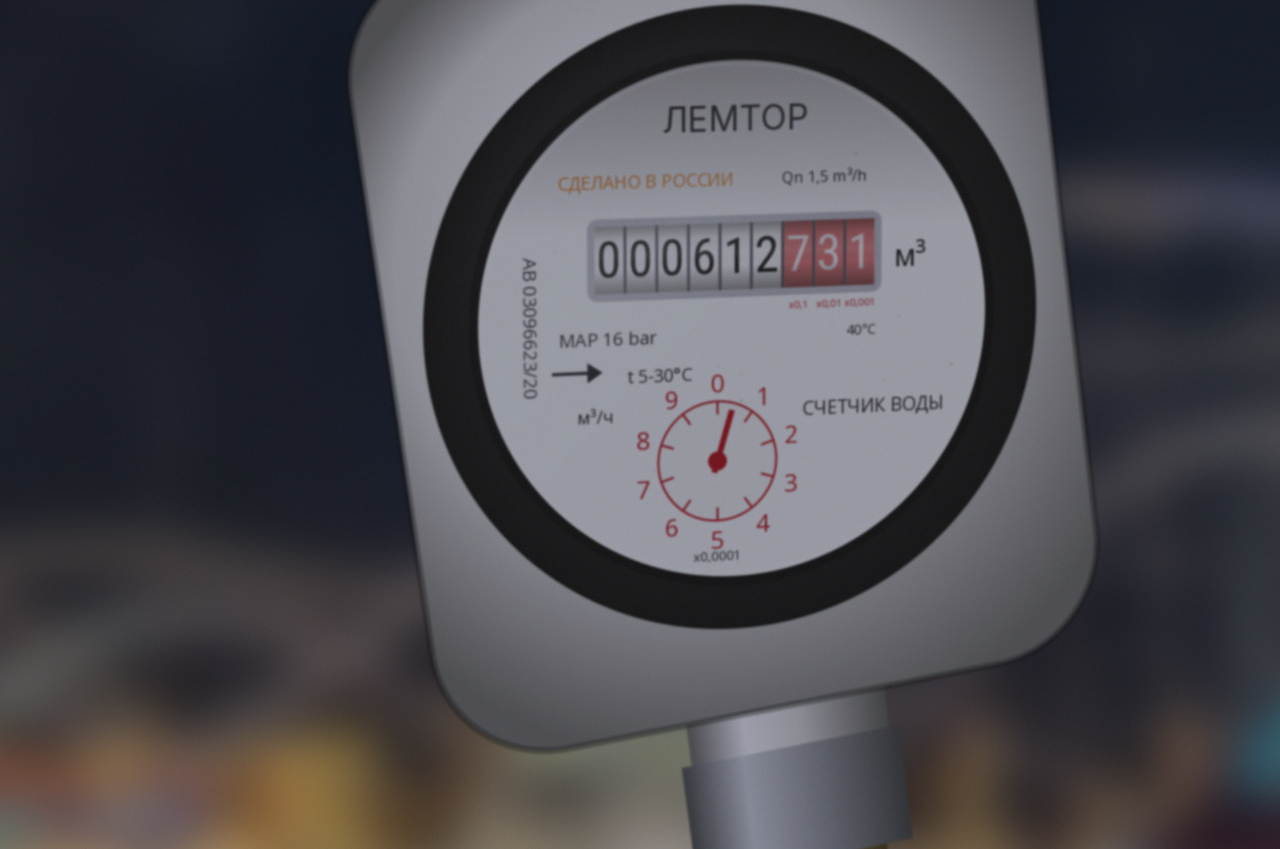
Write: 612.7310 m³
